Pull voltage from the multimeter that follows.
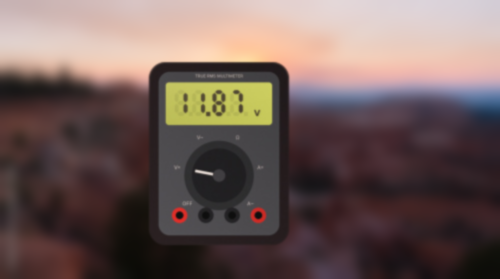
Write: 11.87 V
